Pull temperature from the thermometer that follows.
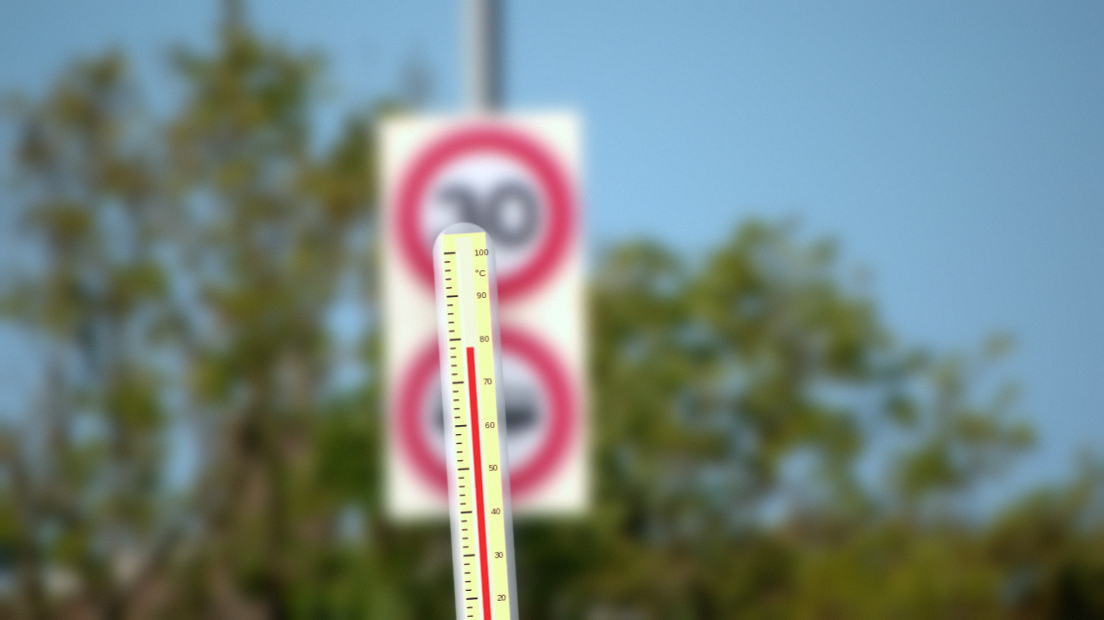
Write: 78 °C
